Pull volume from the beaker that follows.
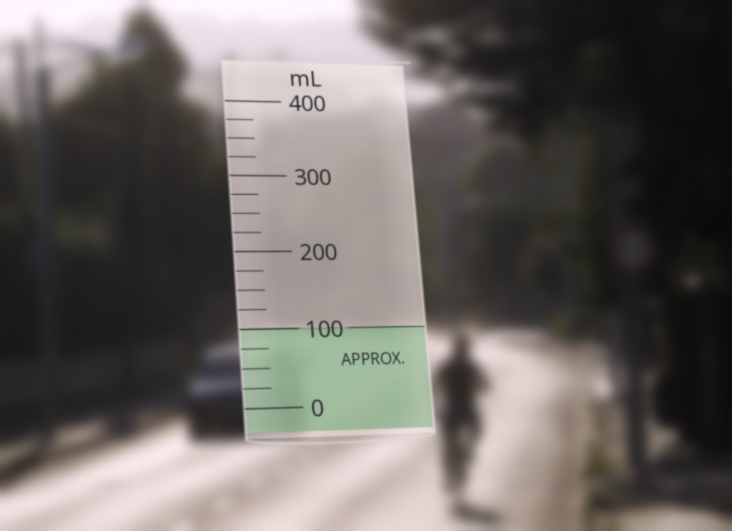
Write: 100 mL
